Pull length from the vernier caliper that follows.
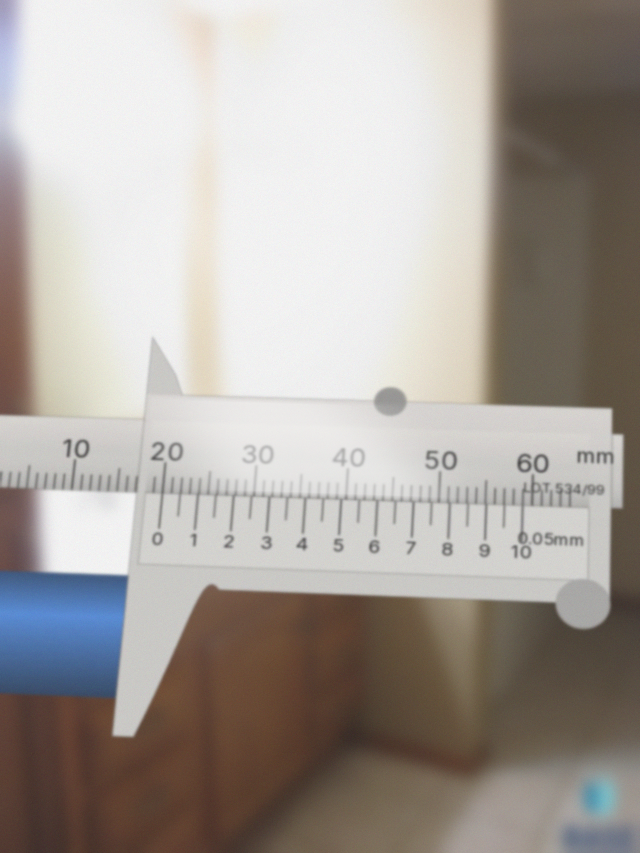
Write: 20.0 mm
